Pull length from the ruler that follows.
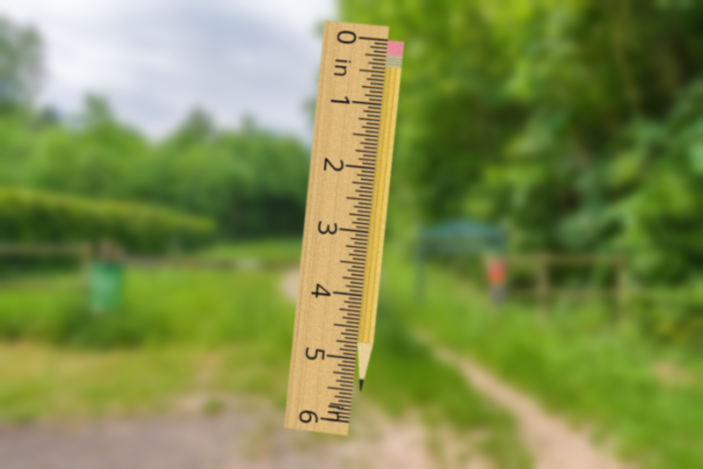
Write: 5.5 in
